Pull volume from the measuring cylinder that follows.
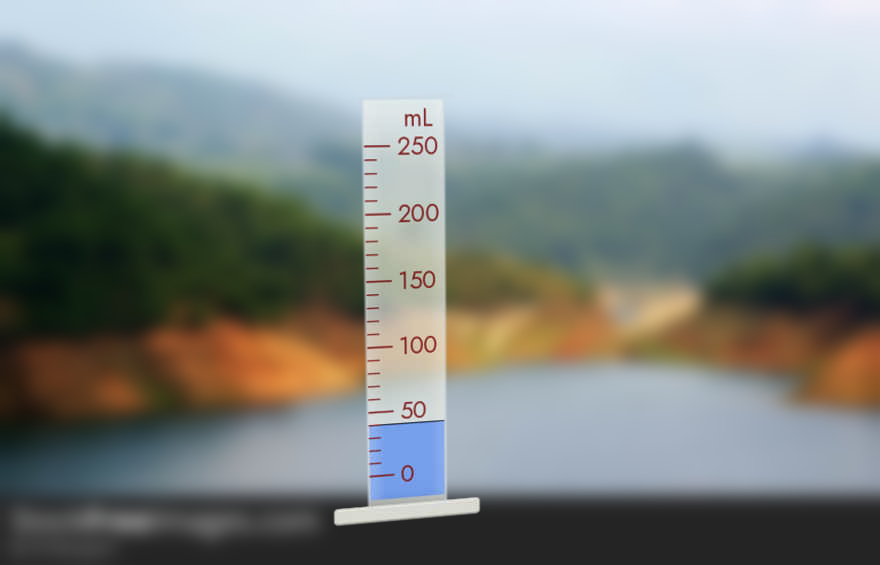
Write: 40 mL
